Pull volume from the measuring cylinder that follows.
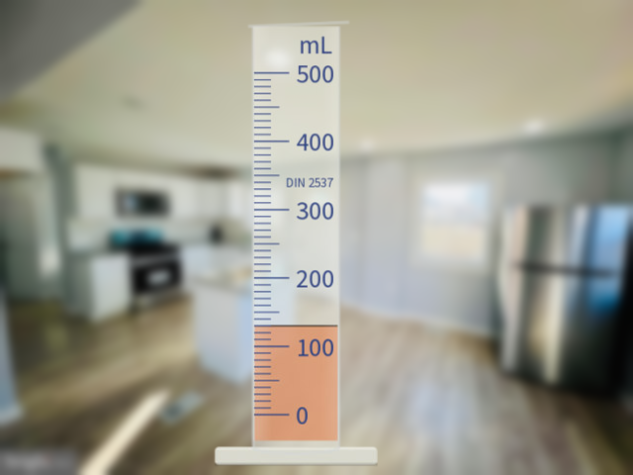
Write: 130 mL
